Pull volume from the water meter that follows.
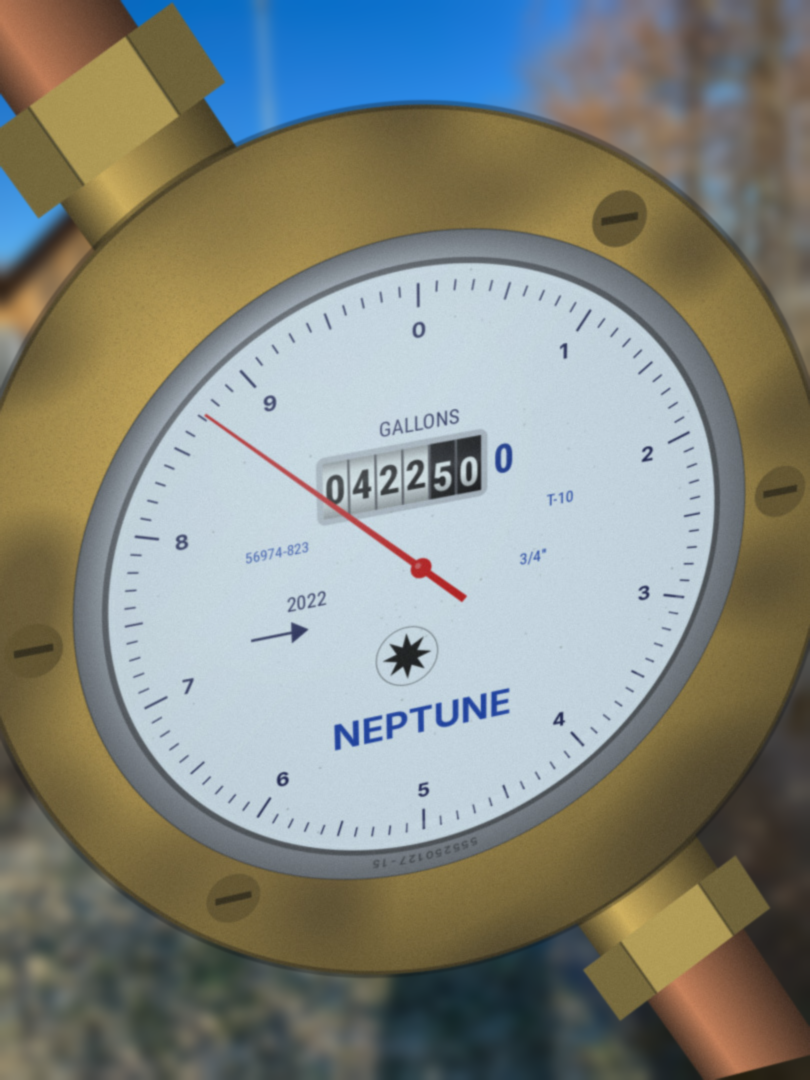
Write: 422498.7 gal
